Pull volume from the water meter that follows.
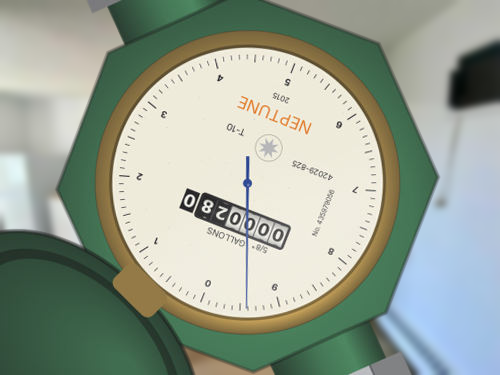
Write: 279.4 gal
